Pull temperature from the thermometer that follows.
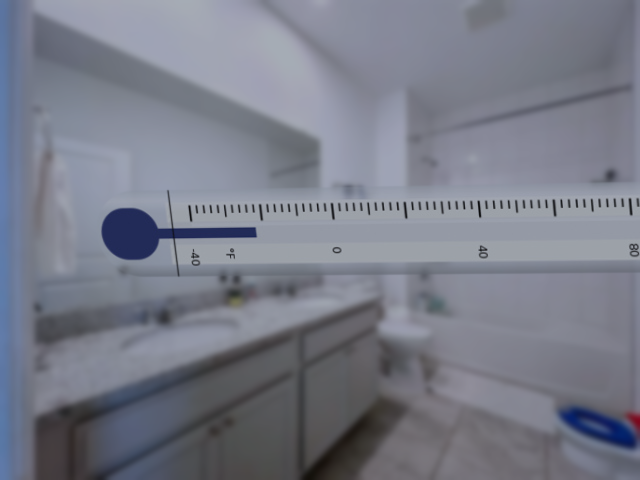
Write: -22 °F
